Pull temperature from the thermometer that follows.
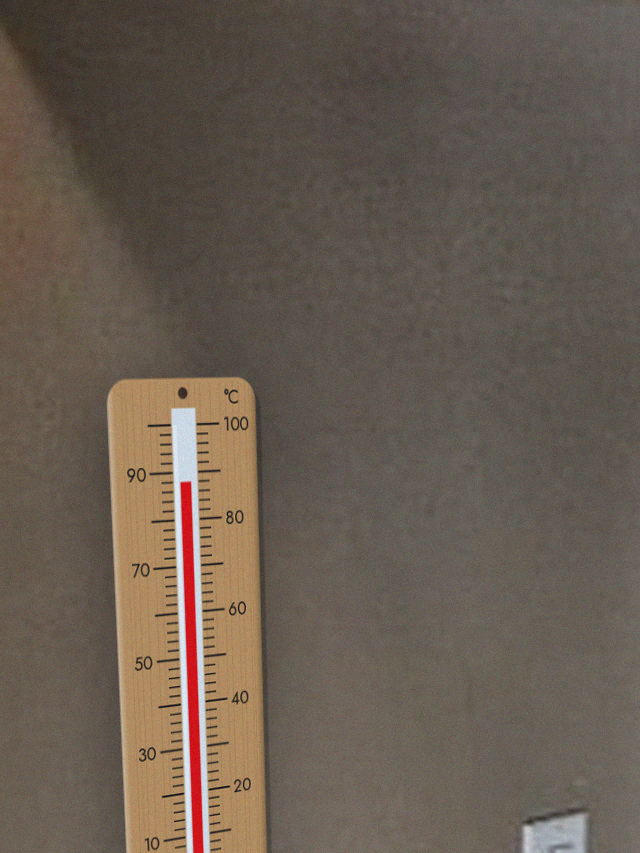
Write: 88 °C
